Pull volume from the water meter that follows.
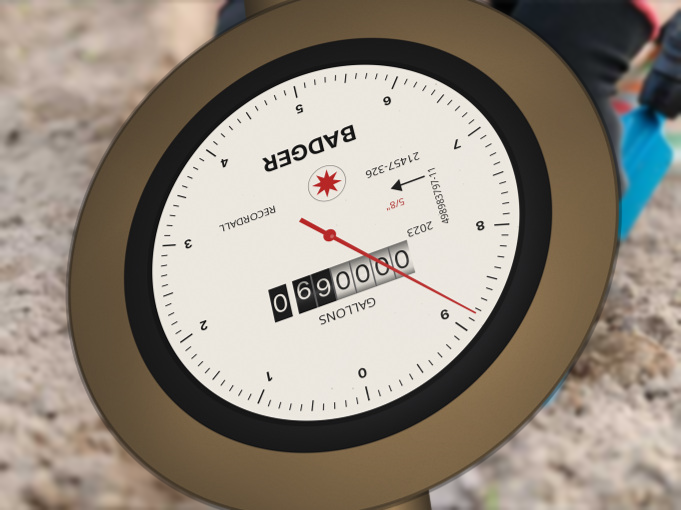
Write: 688.8 gal
